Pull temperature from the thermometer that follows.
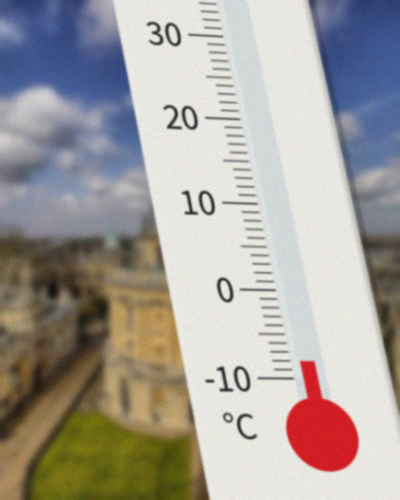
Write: -8 °C
